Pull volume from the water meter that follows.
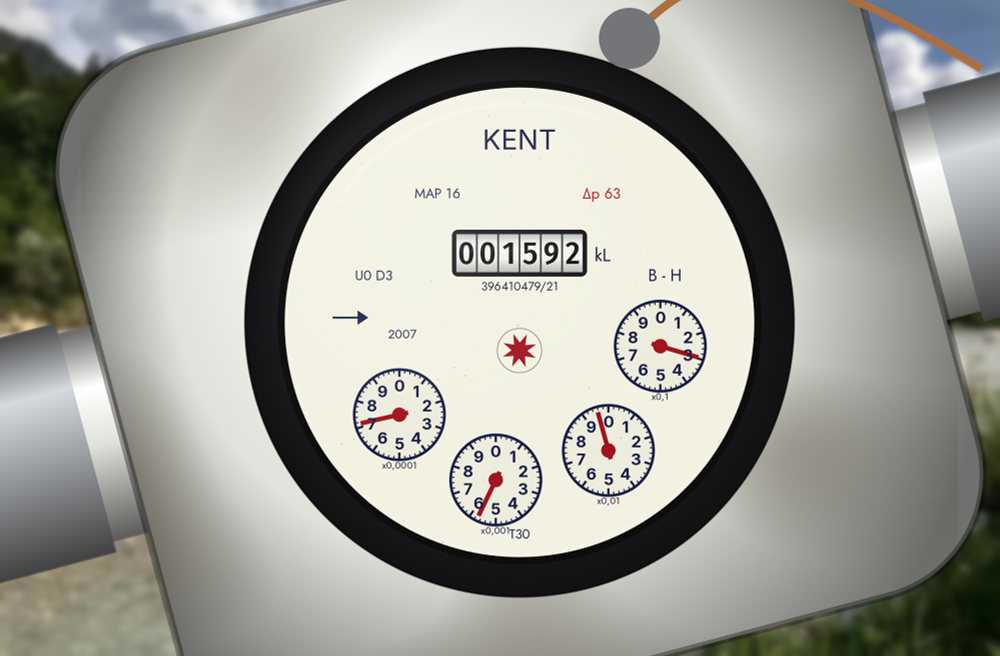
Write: 1592.2957 kL
